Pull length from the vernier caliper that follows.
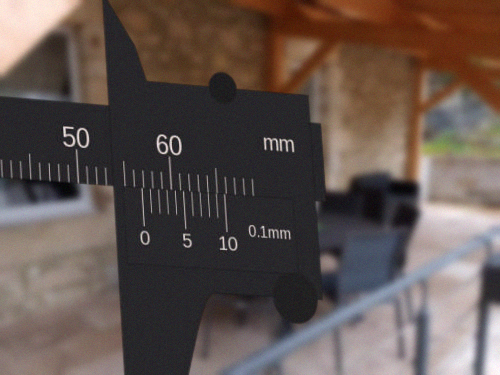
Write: 56.8 mm
